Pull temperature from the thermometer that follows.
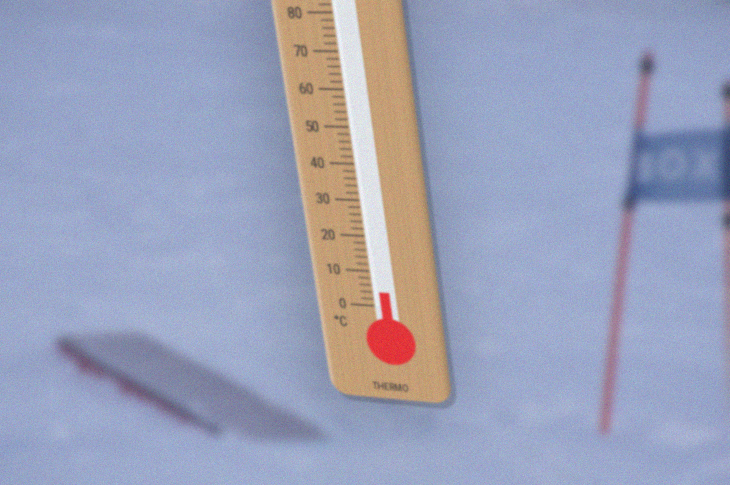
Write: 4 °C
